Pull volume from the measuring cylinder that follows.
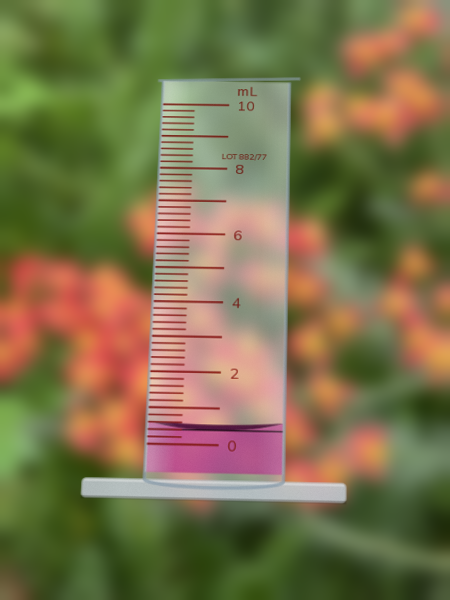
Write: 0.4 mL
